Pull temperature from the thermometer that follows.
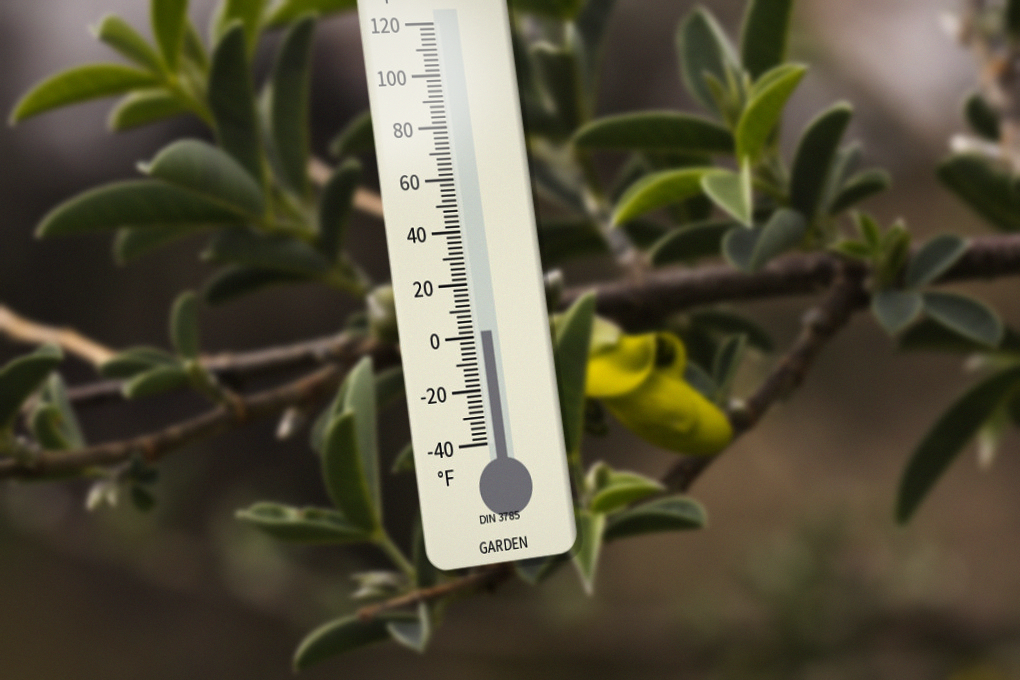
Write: 2 °F
